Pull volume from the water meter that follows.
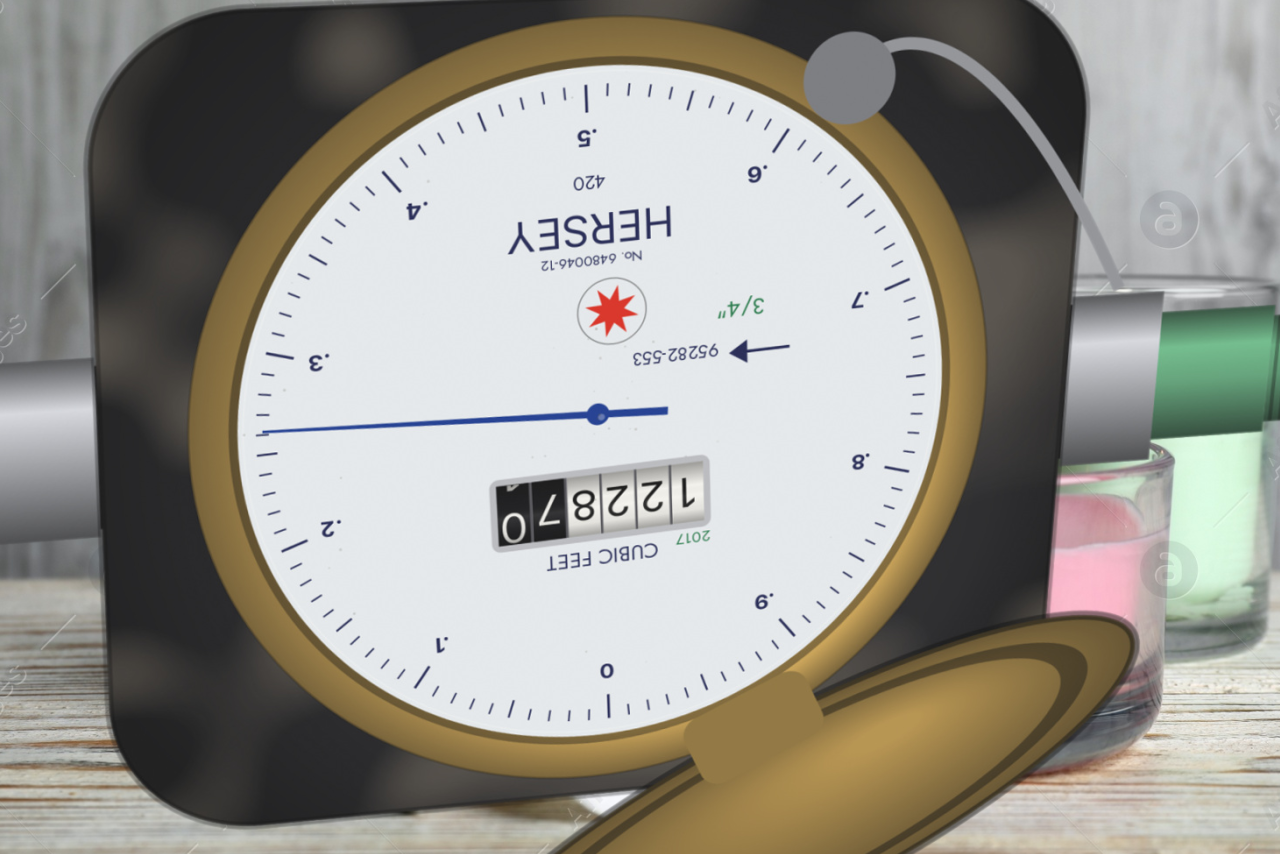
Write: 122870.26 ft³
